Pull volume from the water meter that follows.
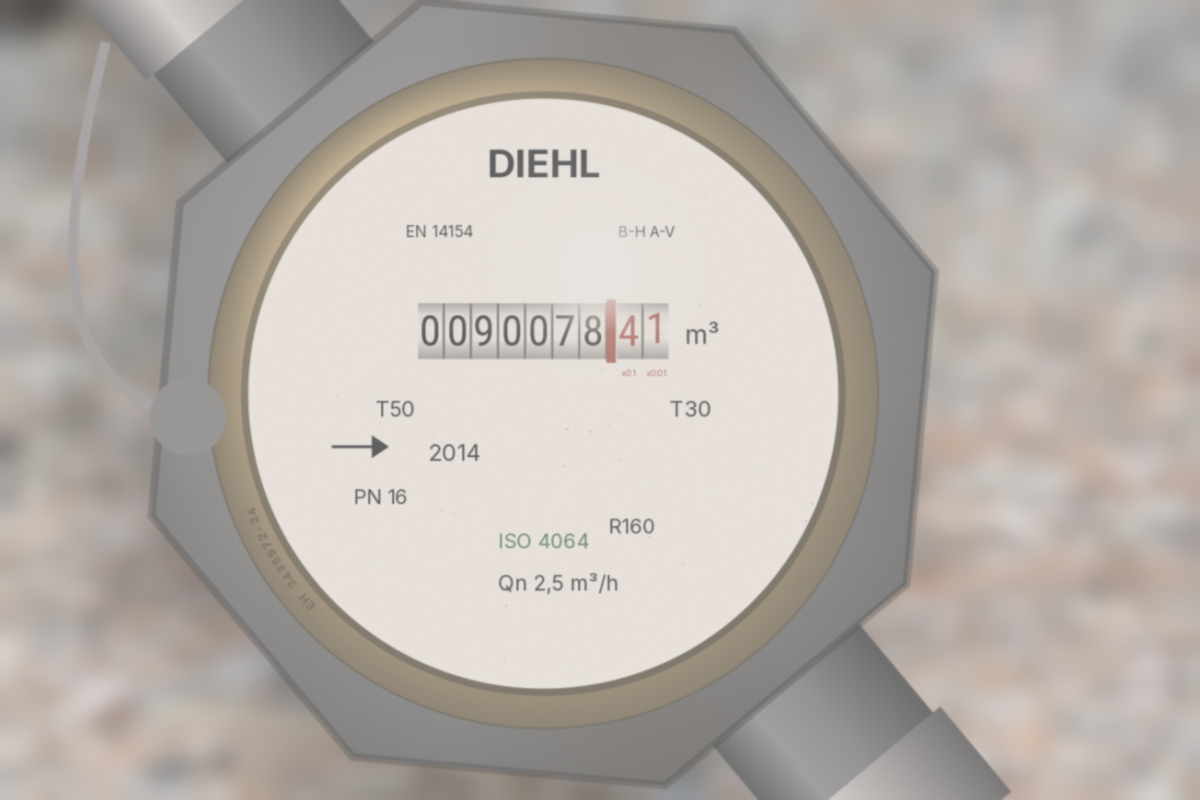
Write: 90078.41 m³
